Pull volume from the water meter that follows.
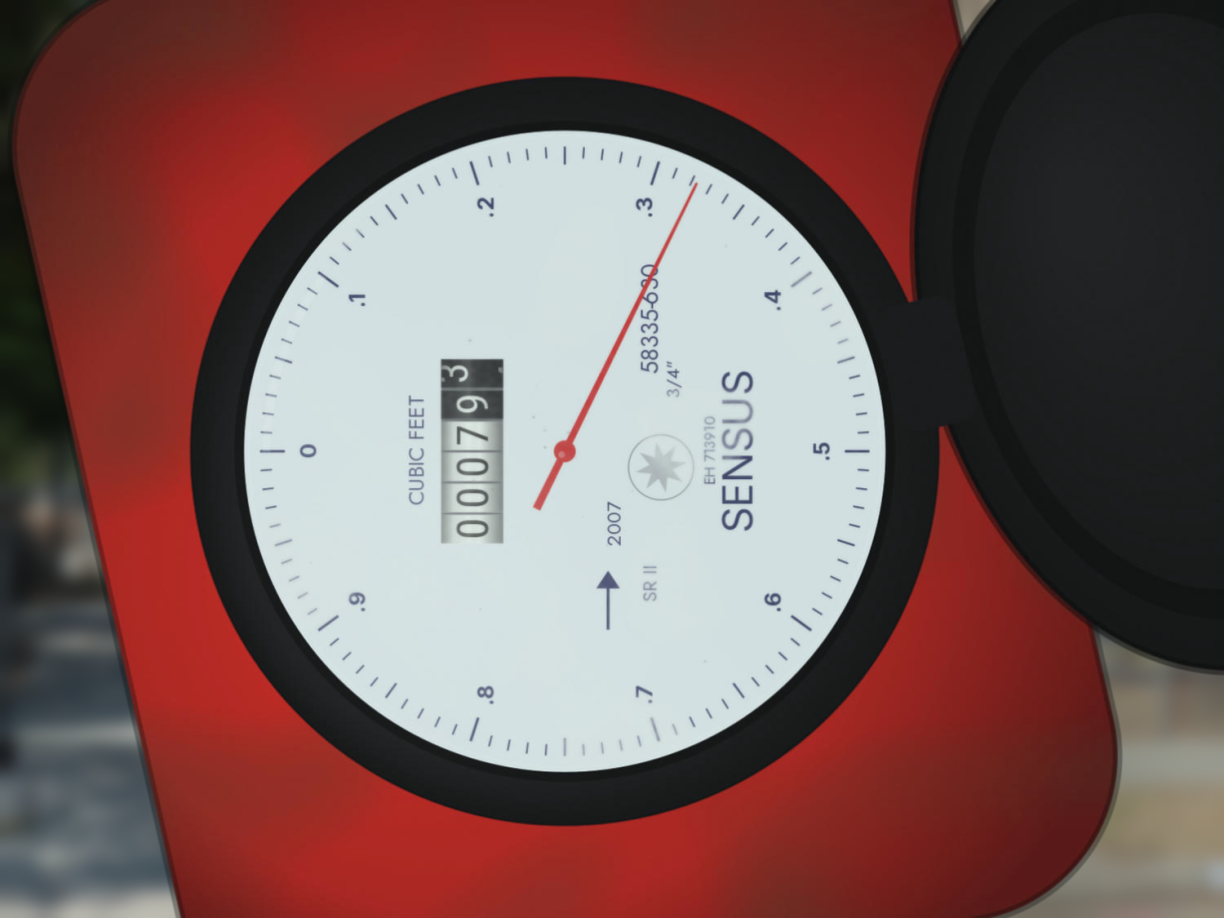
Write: 793.32 ft³
